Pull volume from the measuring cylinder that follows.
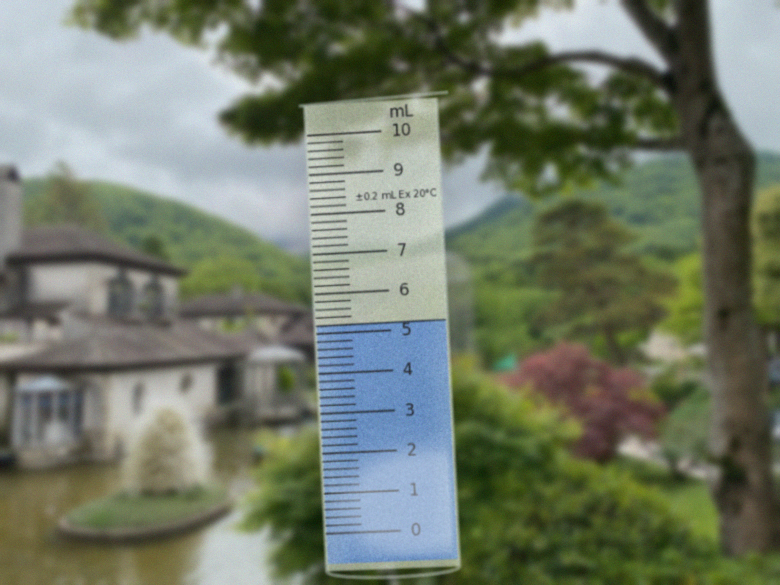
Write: 5.2 mL
